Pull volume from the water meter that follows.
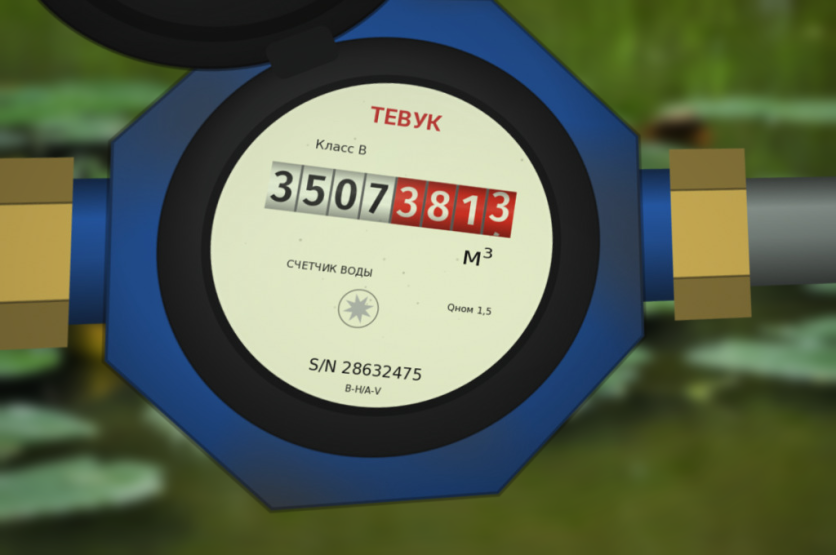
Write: 3507.3813 m³
